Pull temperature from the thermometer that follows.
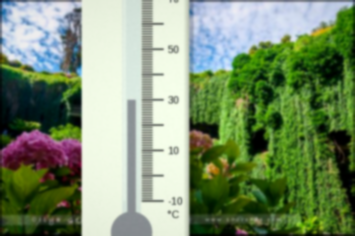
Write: 30 °C
